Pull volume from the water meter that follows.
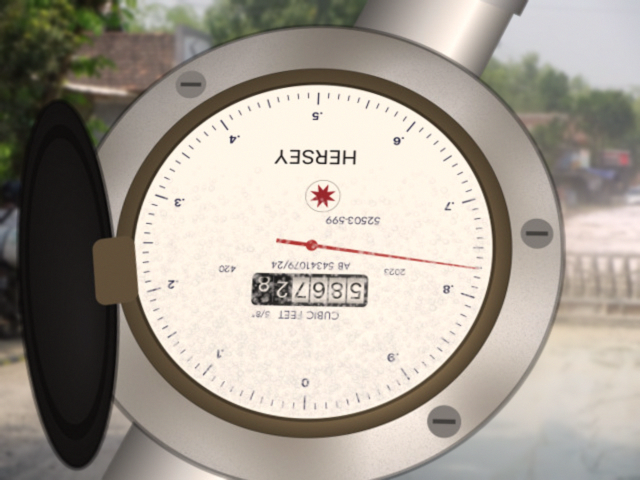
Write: 586727.77 ft³
